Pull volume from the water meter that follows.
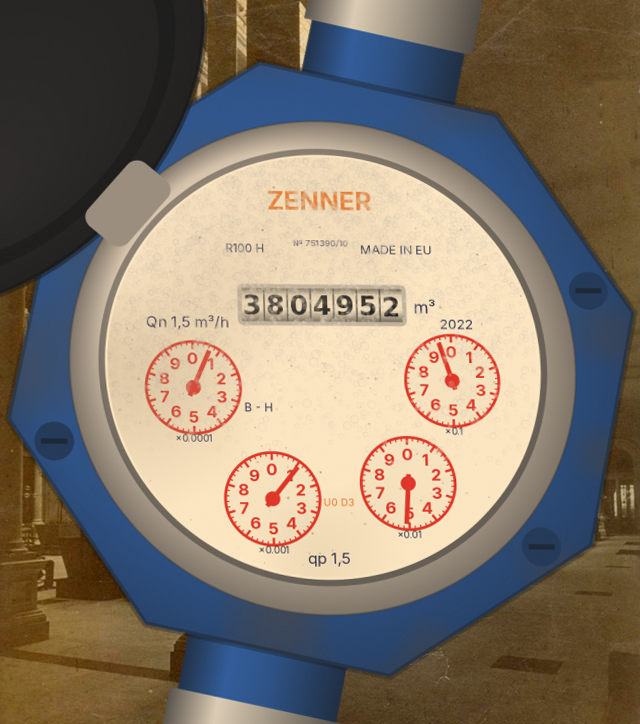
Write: 3804951.9510 m³
